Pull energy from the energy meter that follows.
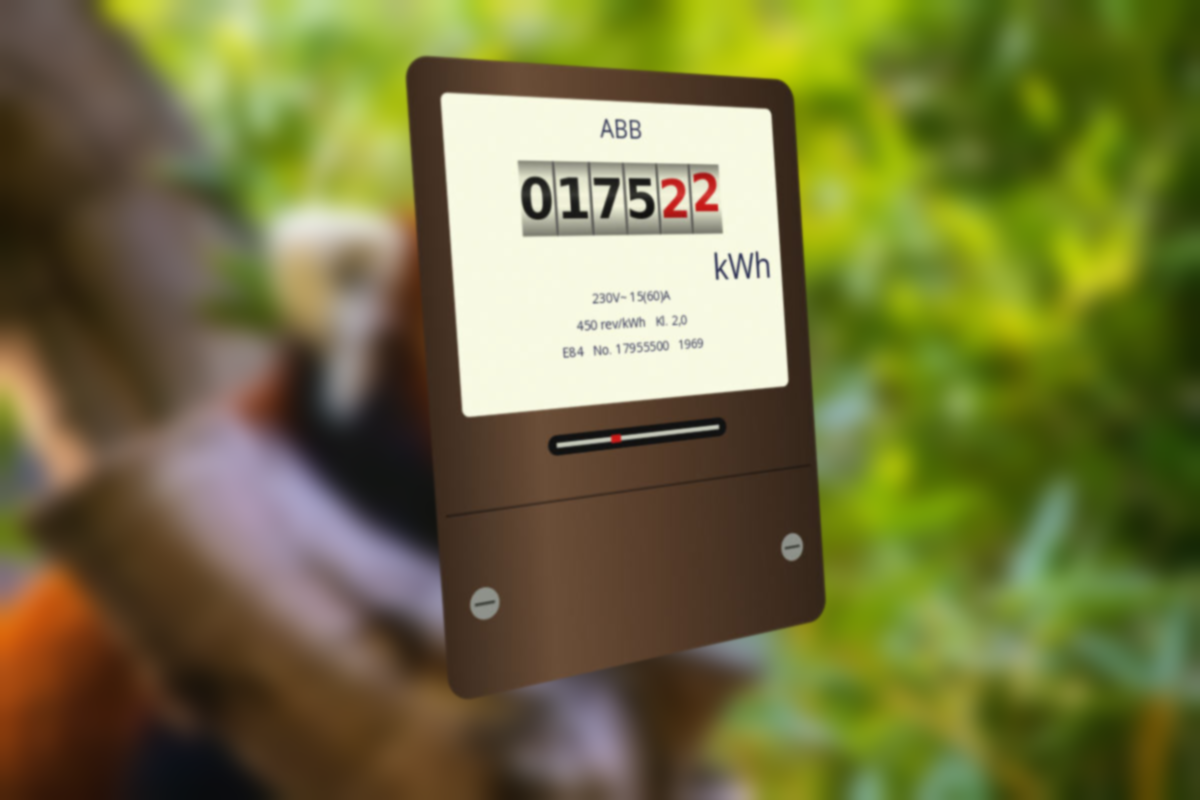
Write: 175.22 kWh
